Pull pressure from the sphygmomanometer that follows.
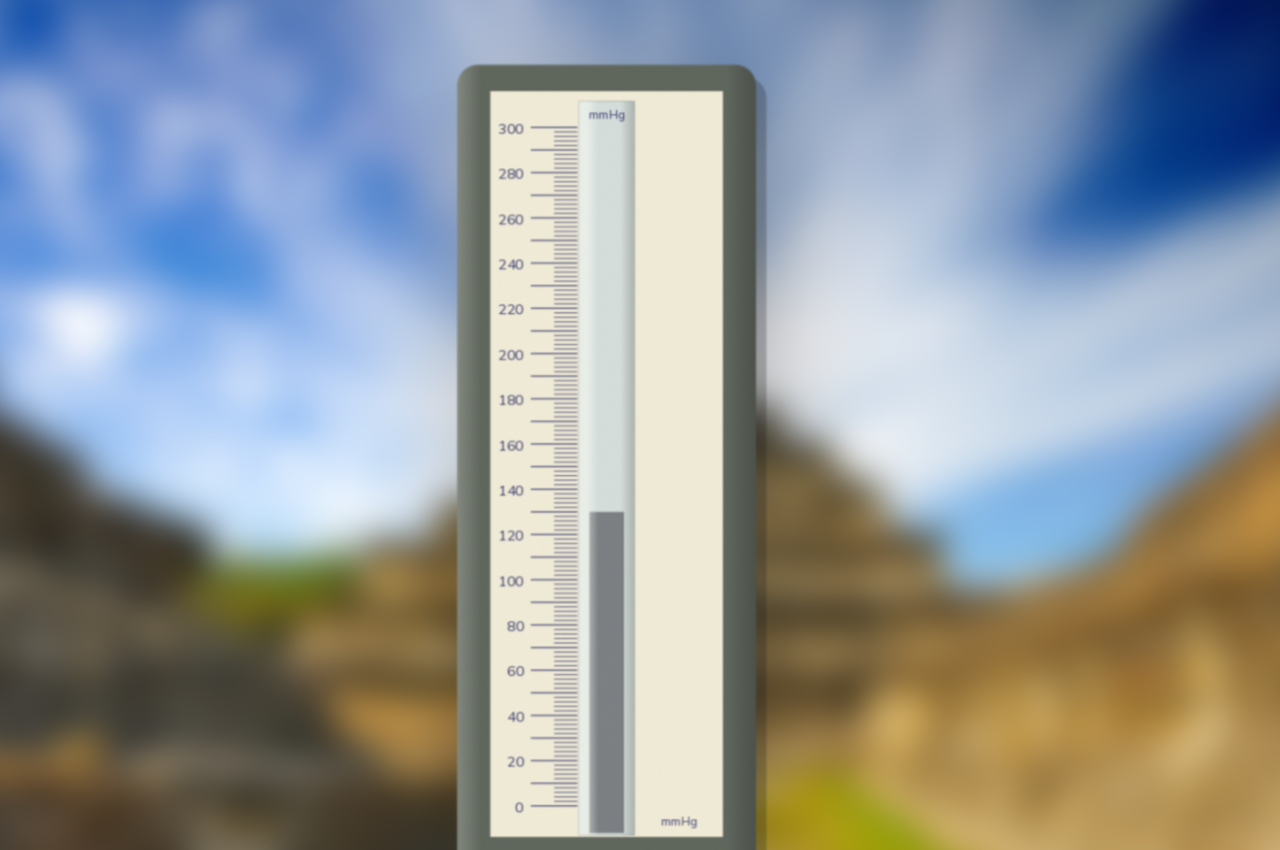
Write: 130 mmHg
